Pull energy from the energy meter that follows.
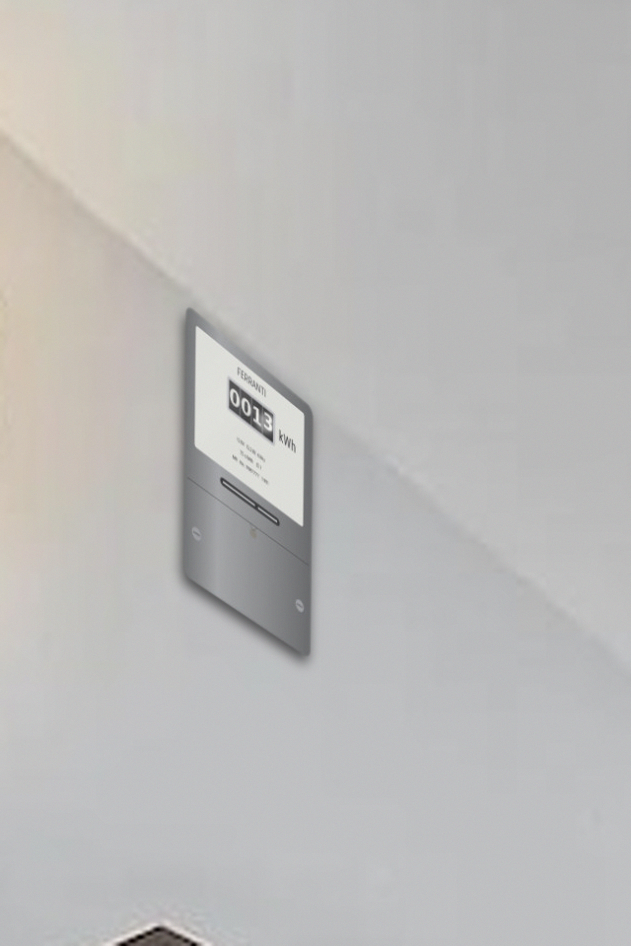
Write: 13 kWh
